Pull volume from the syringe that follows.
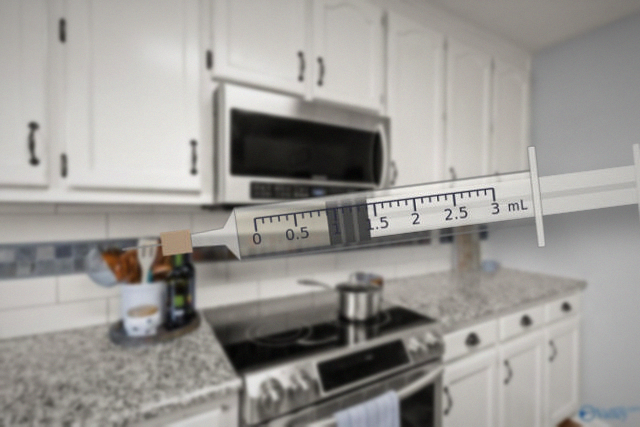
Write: 0.9 mL
